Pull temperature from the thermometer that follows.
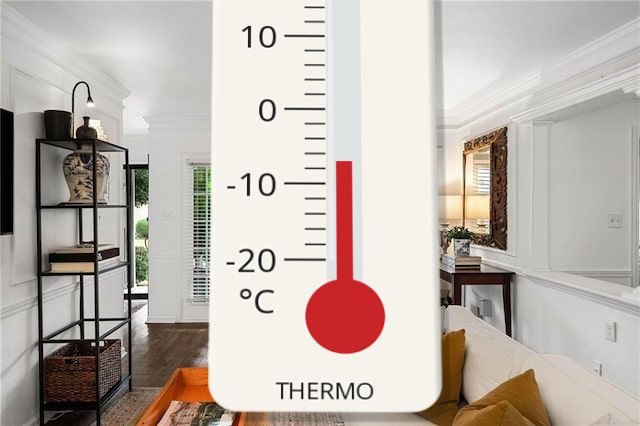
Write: -7 °C
